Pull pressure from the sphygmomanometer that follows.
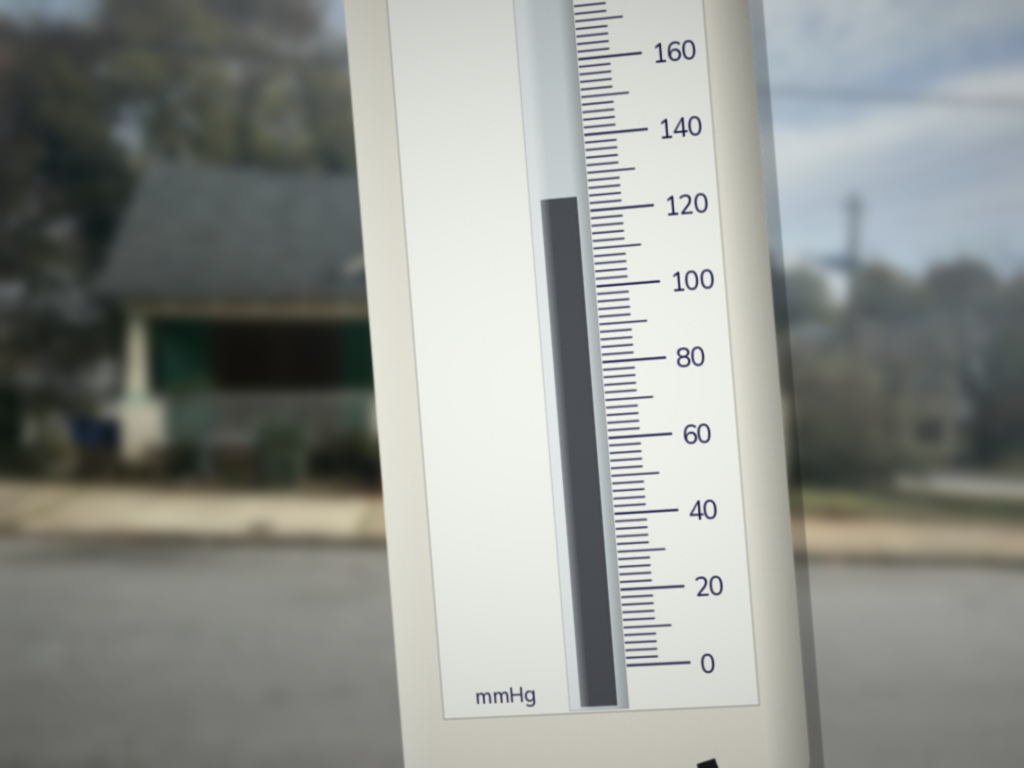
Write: 124 mmHg
